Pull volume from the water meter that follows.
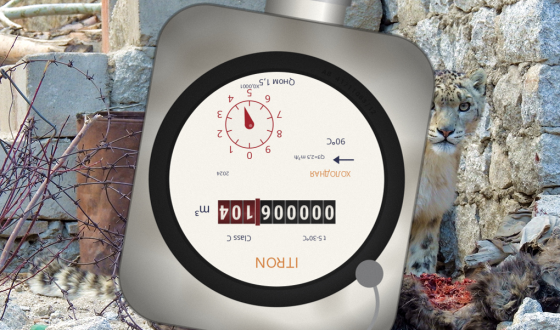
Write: 6.1044 m³
